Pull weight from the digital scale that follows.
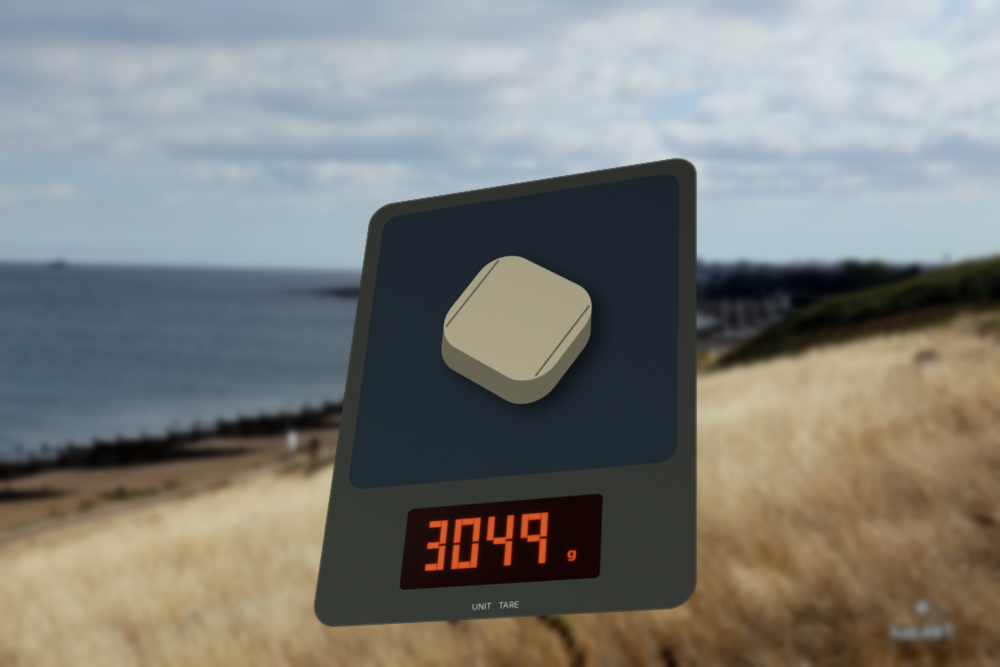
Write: 3049 g
